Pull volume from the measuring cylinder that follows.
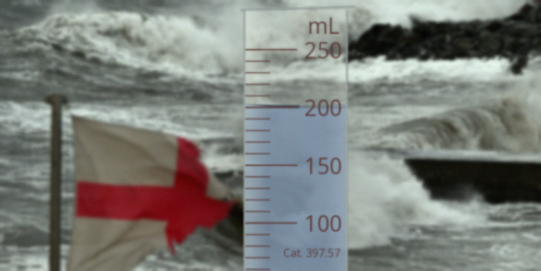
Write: 200 mL
